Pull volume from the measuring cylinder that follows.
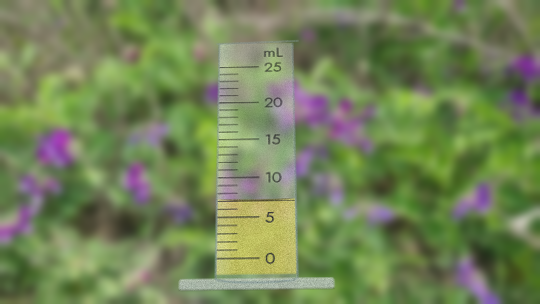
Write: 7 mL
